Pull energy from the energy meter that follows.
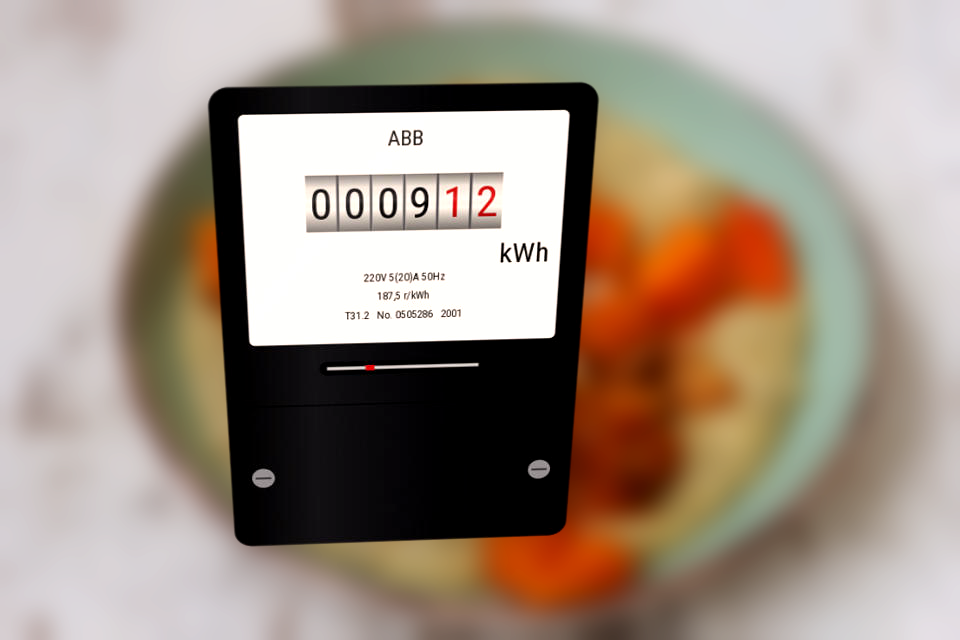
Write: 9.12 kWh
